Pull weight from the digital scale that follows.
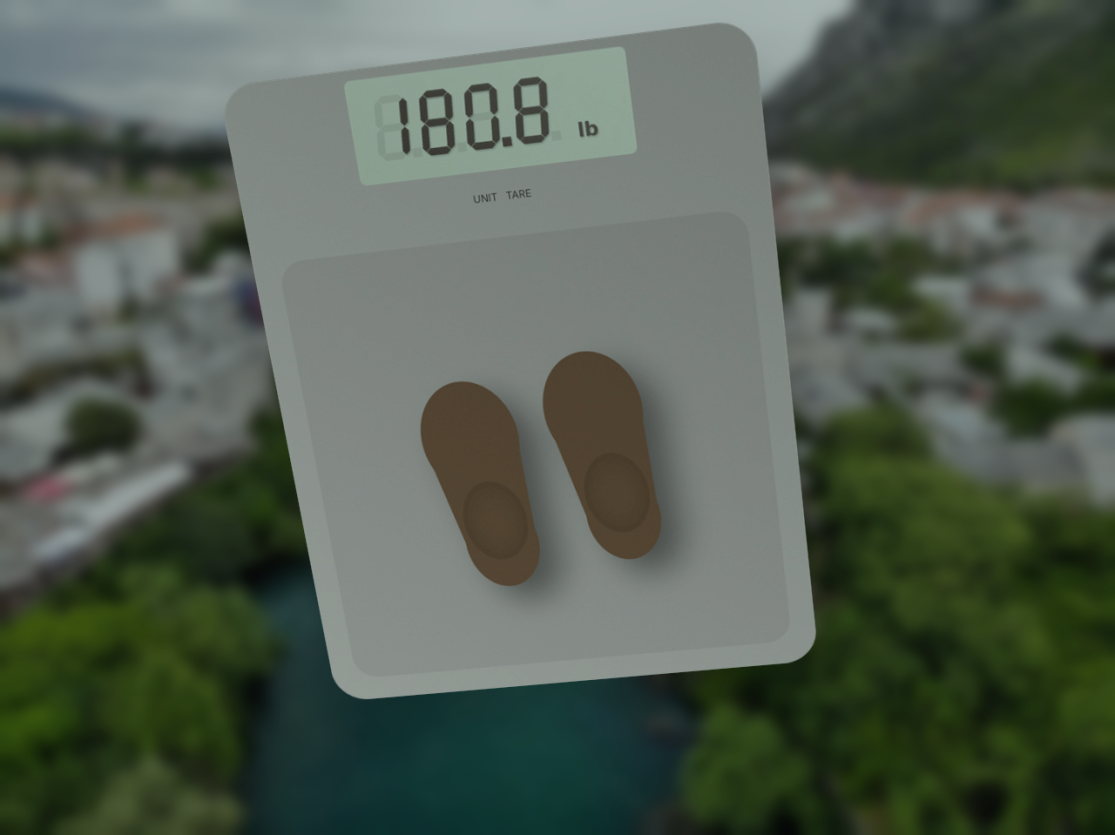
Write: 180.8 lb
